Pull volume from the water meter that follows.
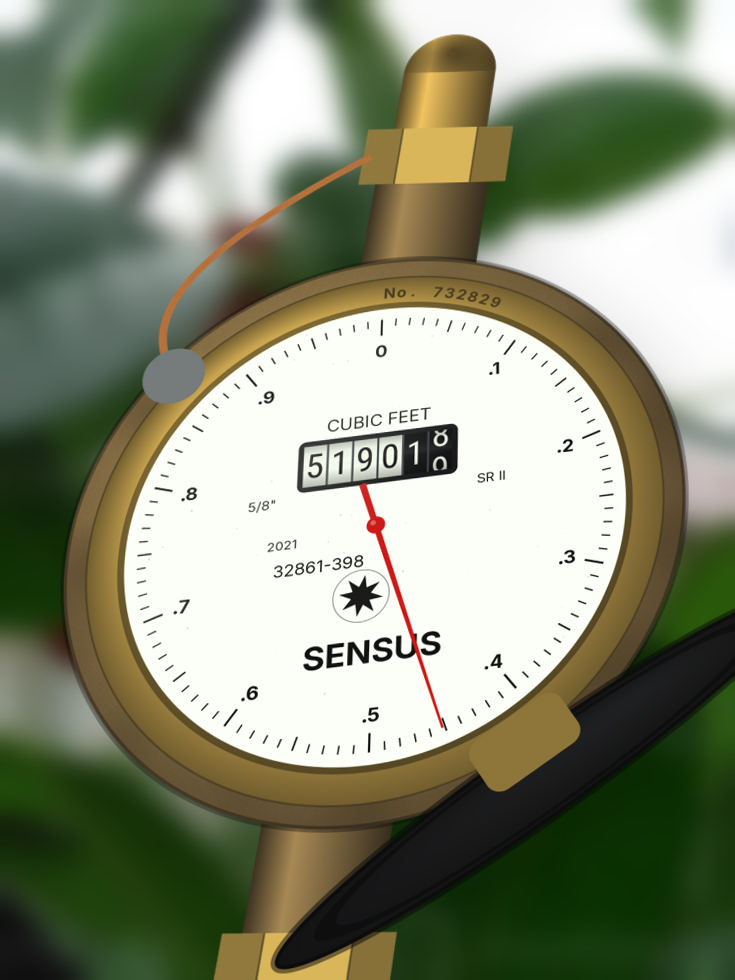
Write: 519018.45 ft³
